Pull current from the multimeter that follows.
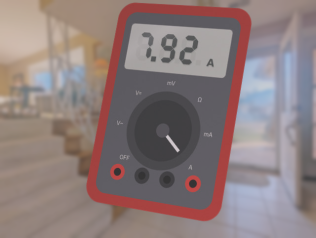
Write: 7.92 A
